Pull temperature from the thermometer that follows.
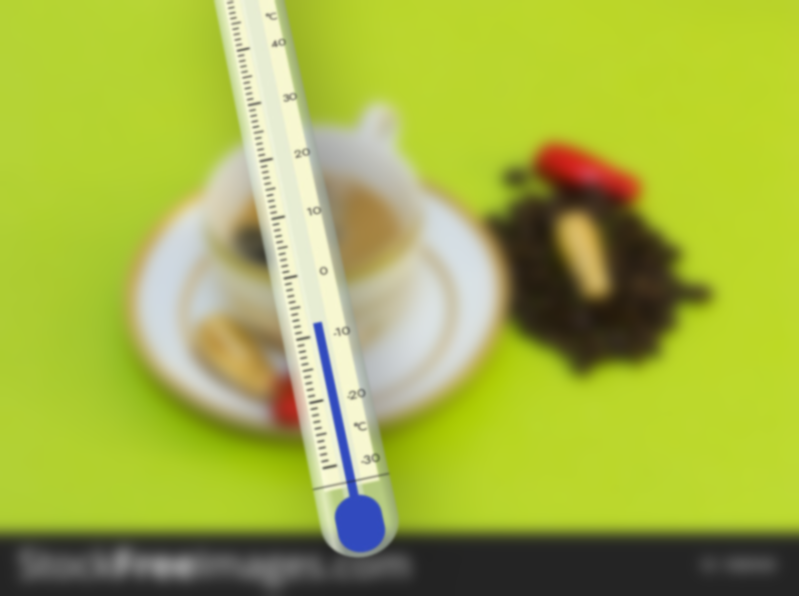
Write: -8 °C
